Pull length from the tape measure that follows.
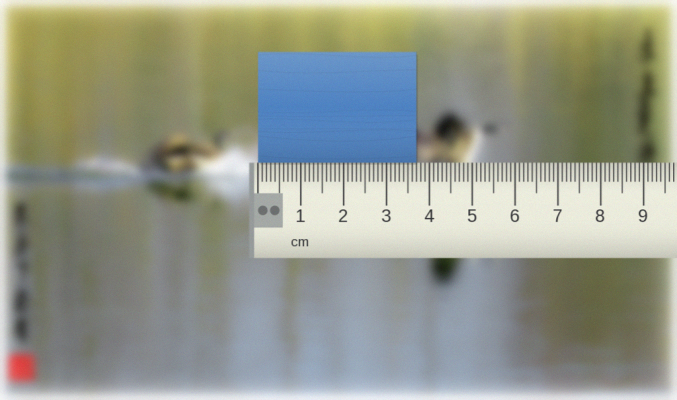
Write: 3.7 cm
